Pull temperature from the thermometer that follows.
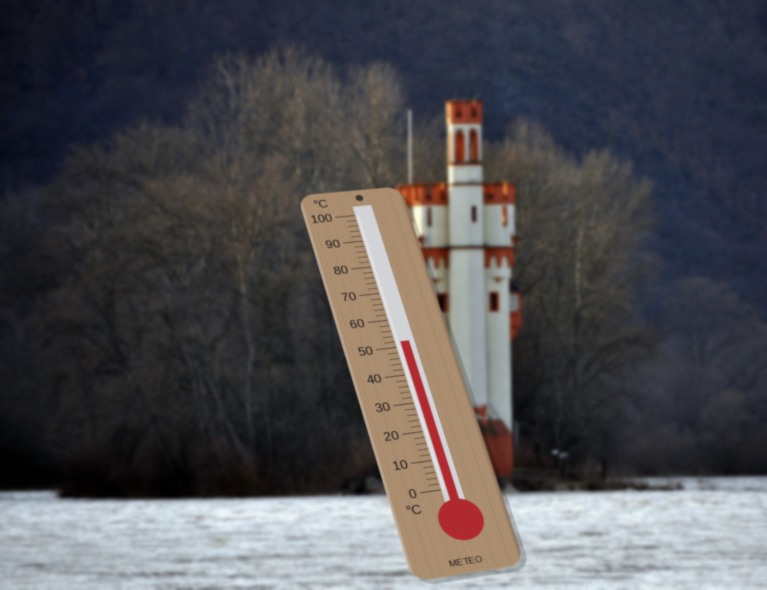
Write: 52 °C
